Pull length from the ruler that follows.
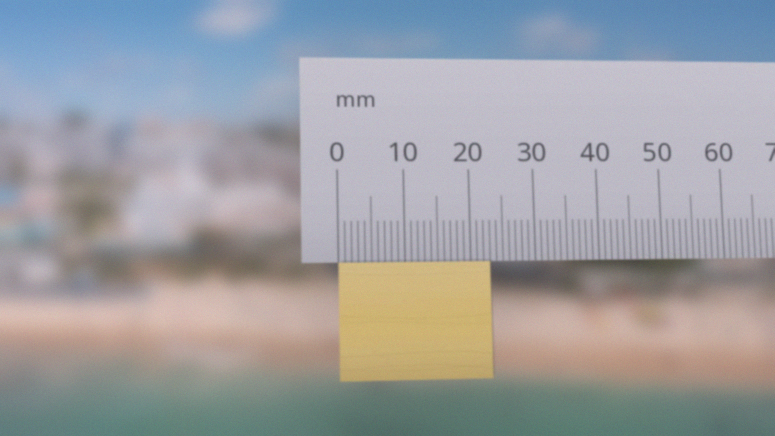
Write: 23 mm
